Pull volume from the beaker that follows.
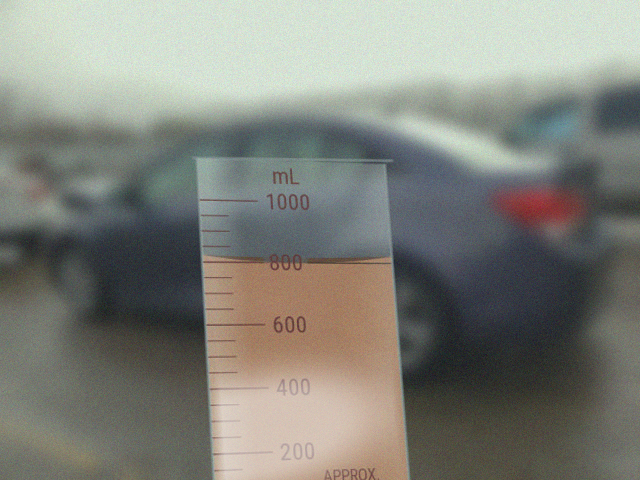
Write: 800 mL
